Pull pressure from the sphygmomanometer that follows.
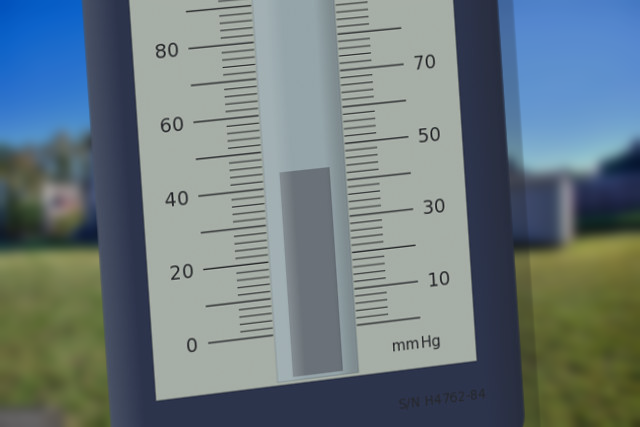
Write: 44 mmHg
